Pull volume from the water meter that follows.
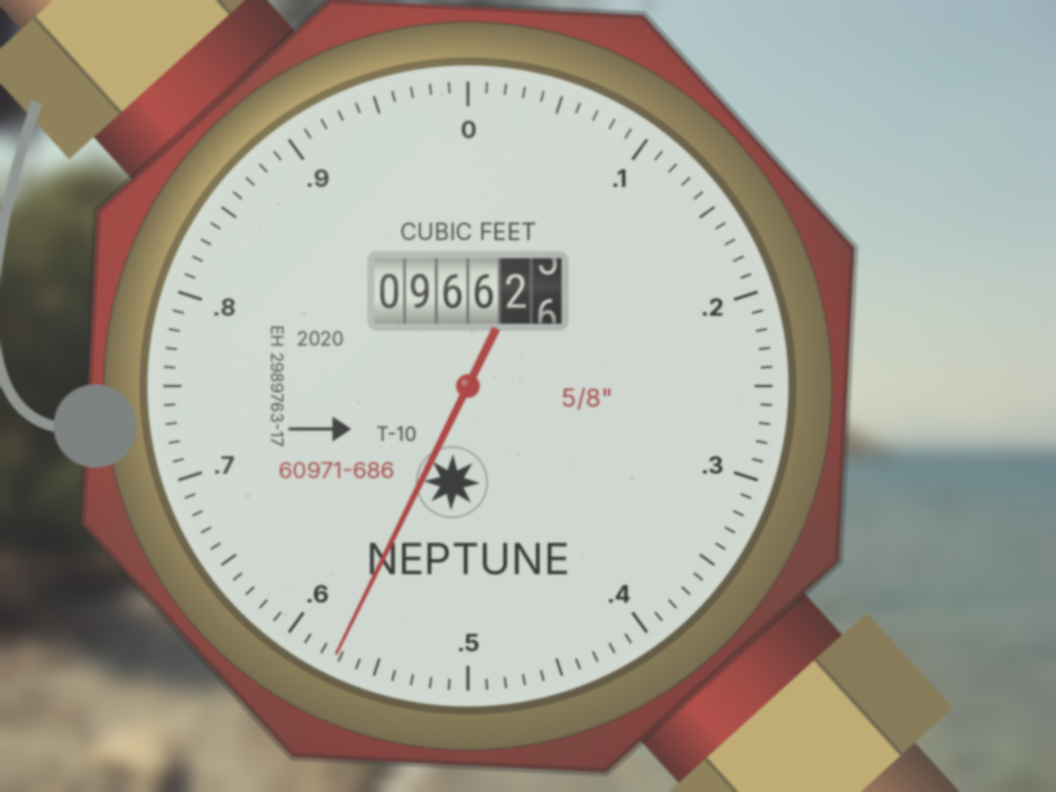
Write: 96625.57 ft³
